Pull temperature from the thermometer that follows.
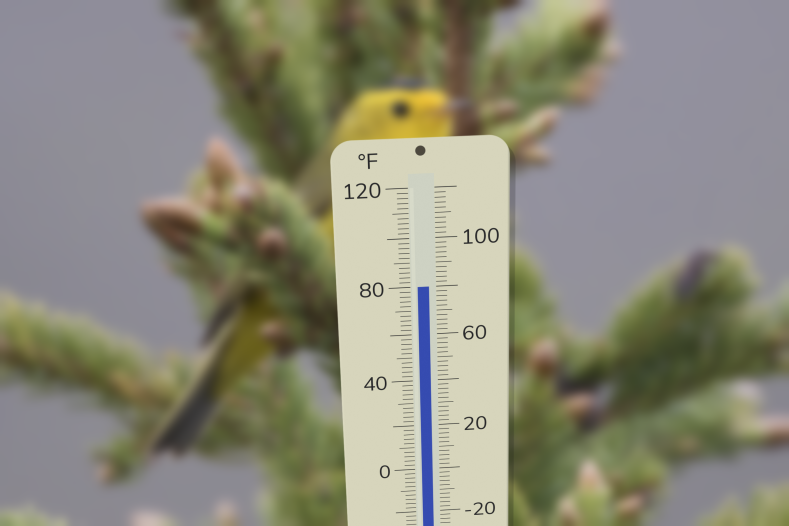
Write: 80 °F
